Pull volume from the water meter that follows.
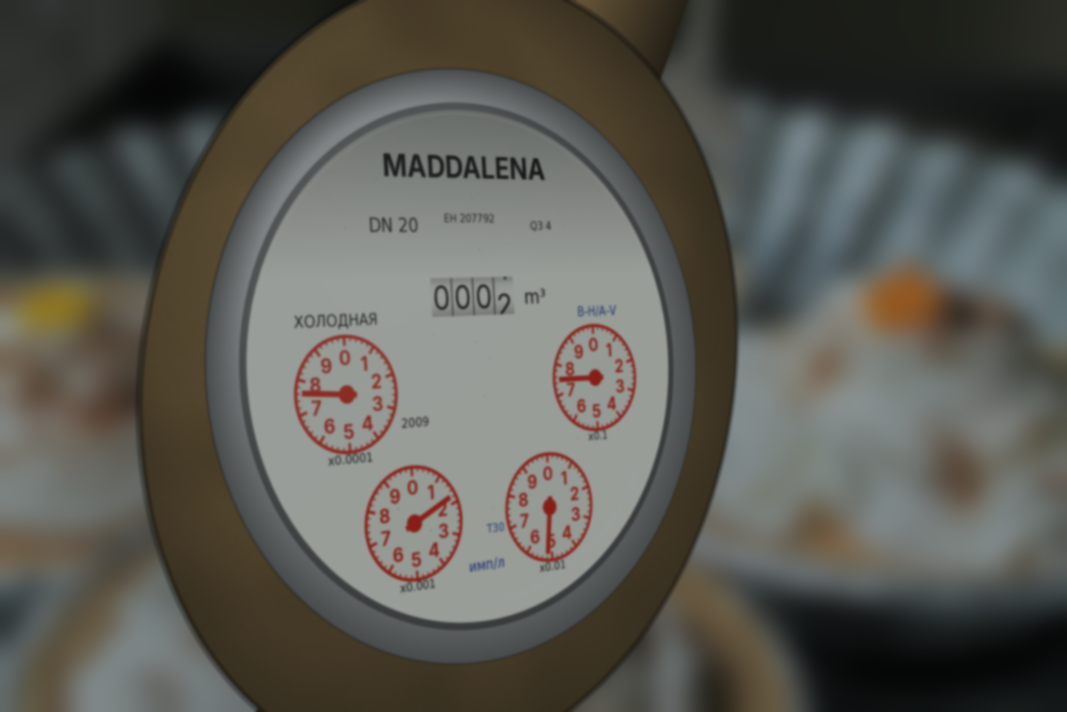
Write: 1.7517 m³
